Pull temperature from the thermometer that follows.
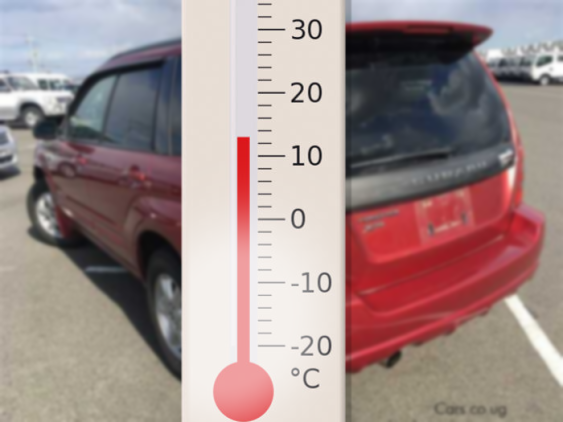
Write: 13 °C
